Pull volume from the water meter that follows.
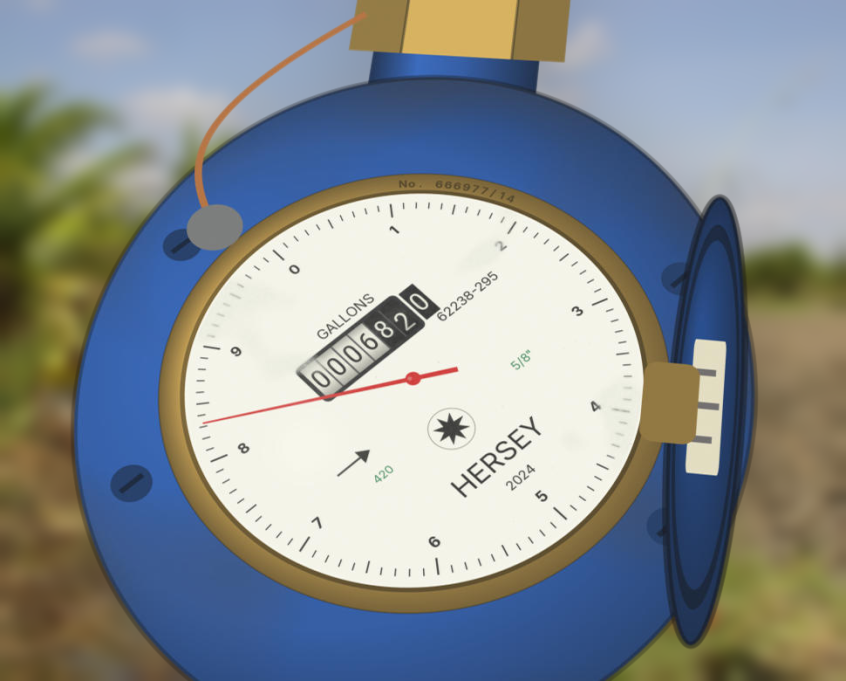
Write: 6818.3 gal
